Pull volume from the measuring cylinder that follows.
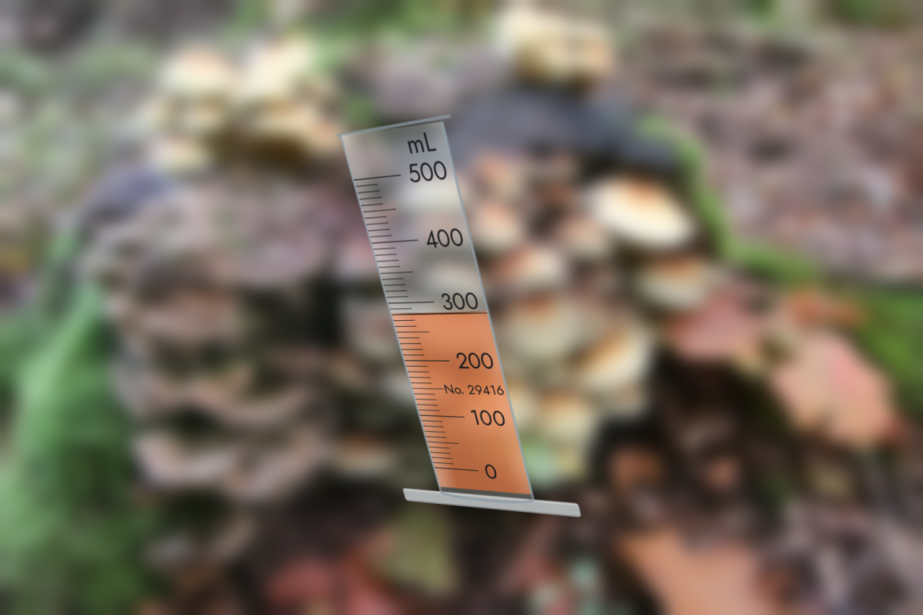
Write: 280 mL
